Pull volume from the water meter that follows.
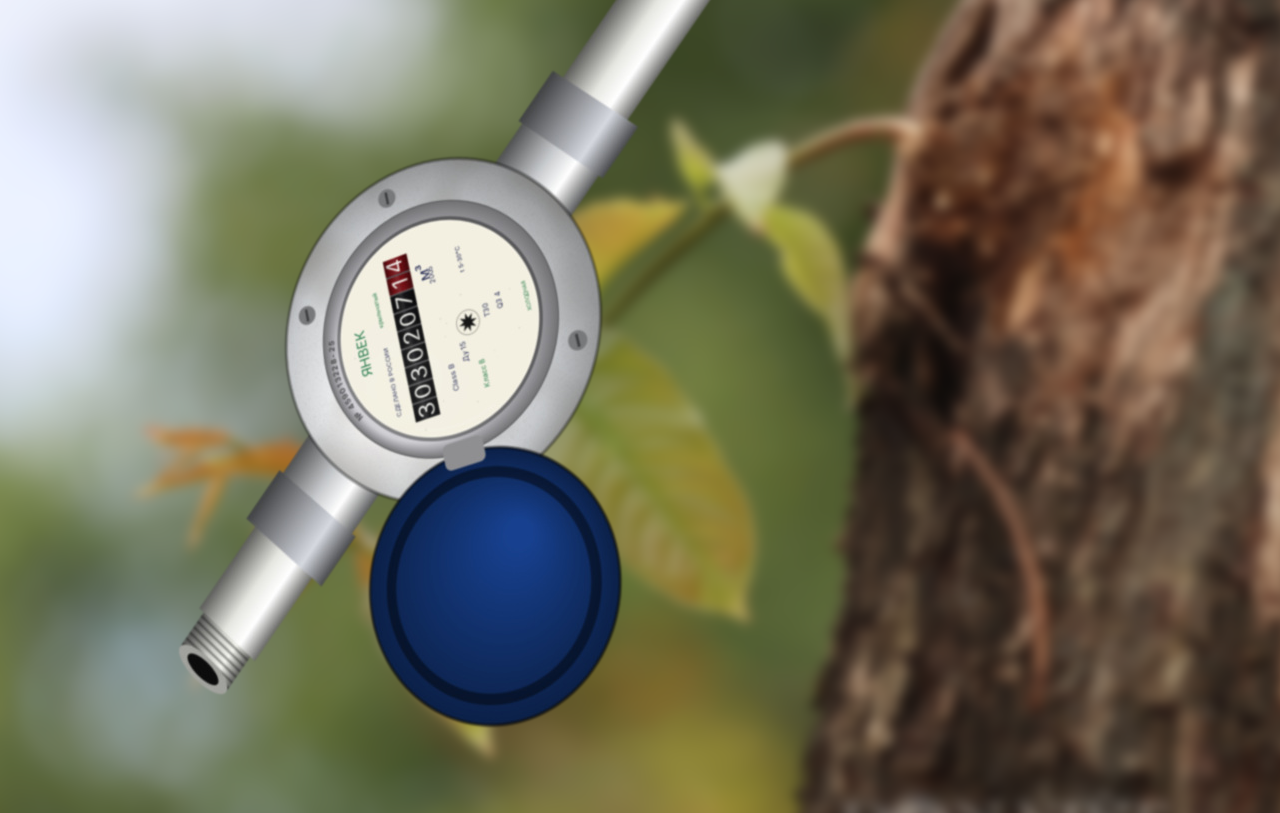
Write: 3030207.14 m³
